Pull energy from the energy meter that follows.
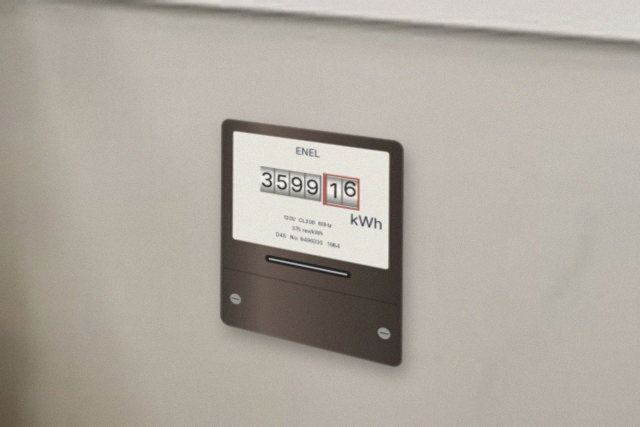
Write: 3599.16 kWh
